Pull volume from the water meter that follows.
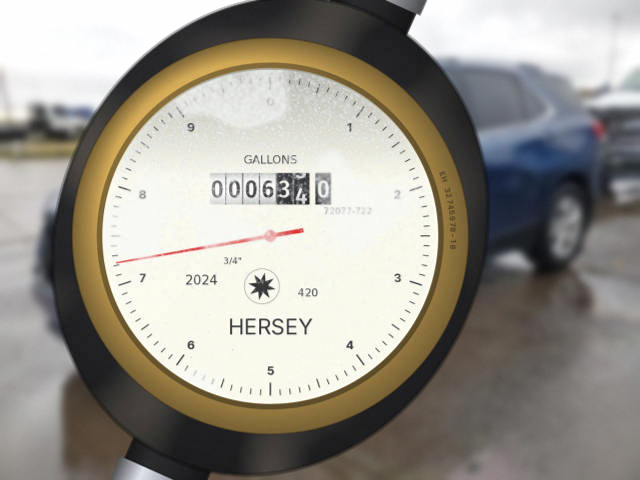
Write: 6337.2 gal
